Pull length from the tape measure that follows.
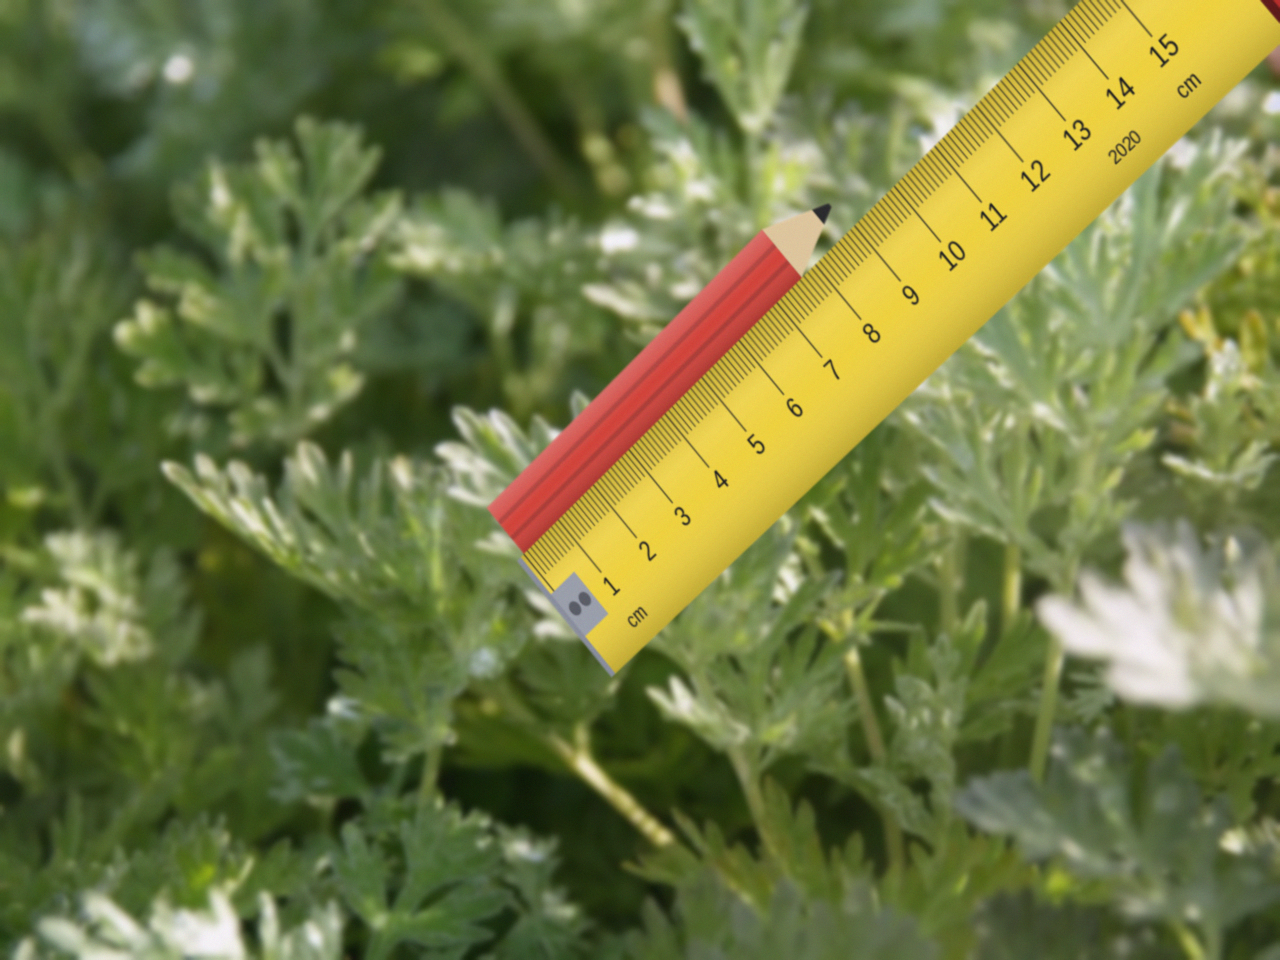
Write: 8.9 cm
